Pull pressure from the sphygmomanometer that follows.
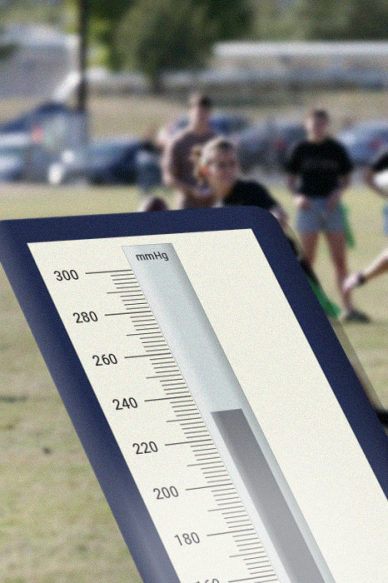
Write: 232 mmHg
